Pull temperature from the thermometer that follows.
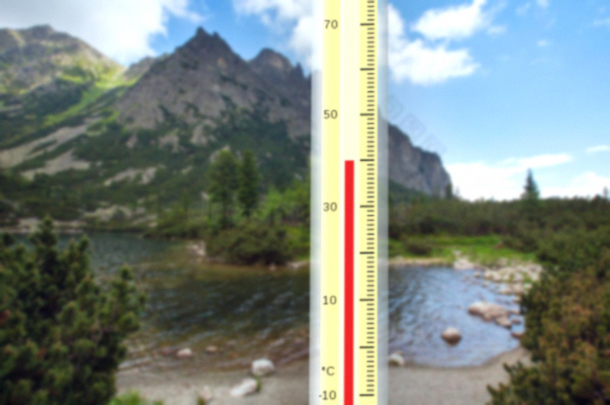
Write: 40 °C
